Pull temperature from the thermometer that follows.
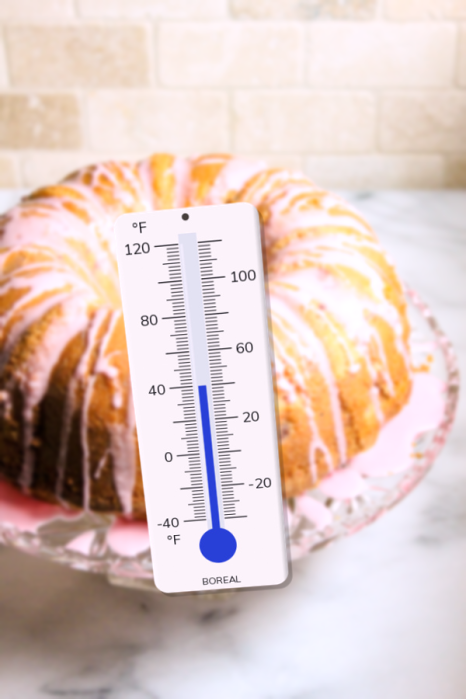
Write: 40 °F
